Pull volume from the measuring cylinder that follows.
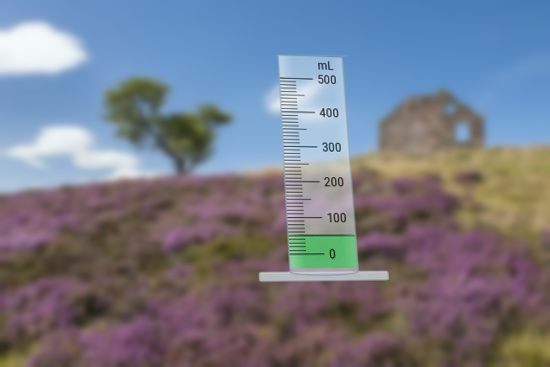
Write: 50 mL
